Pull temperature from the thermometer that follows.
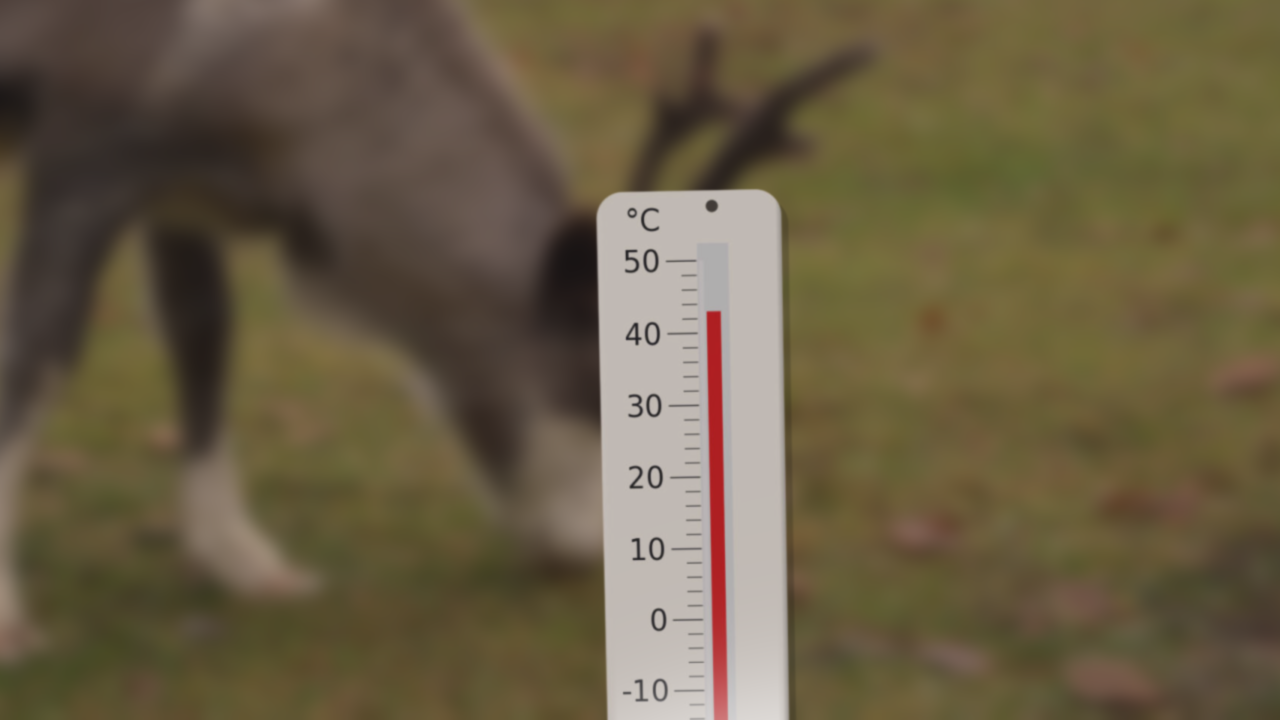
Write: 43 °C
